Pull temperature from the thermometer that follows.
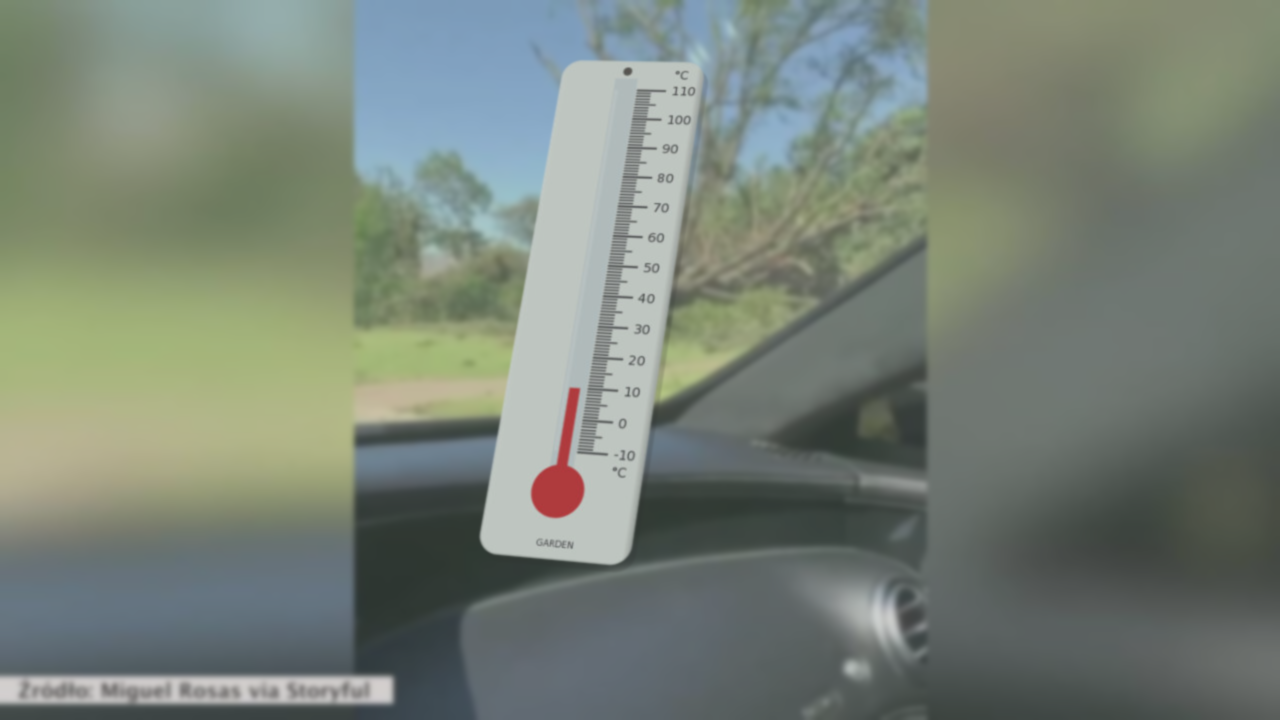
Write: 10 °C
